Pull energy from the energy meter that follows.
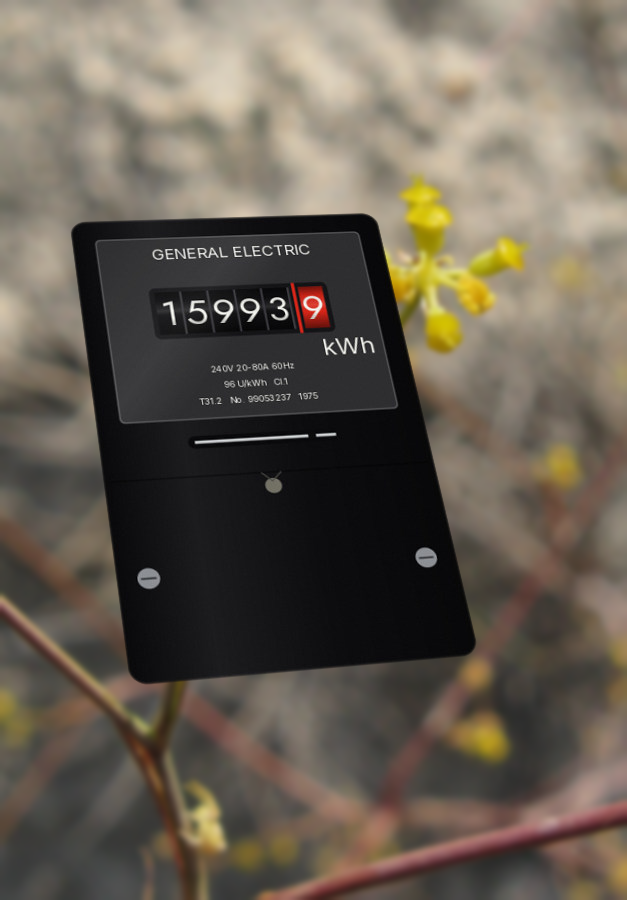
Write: 15993.9 kWh
